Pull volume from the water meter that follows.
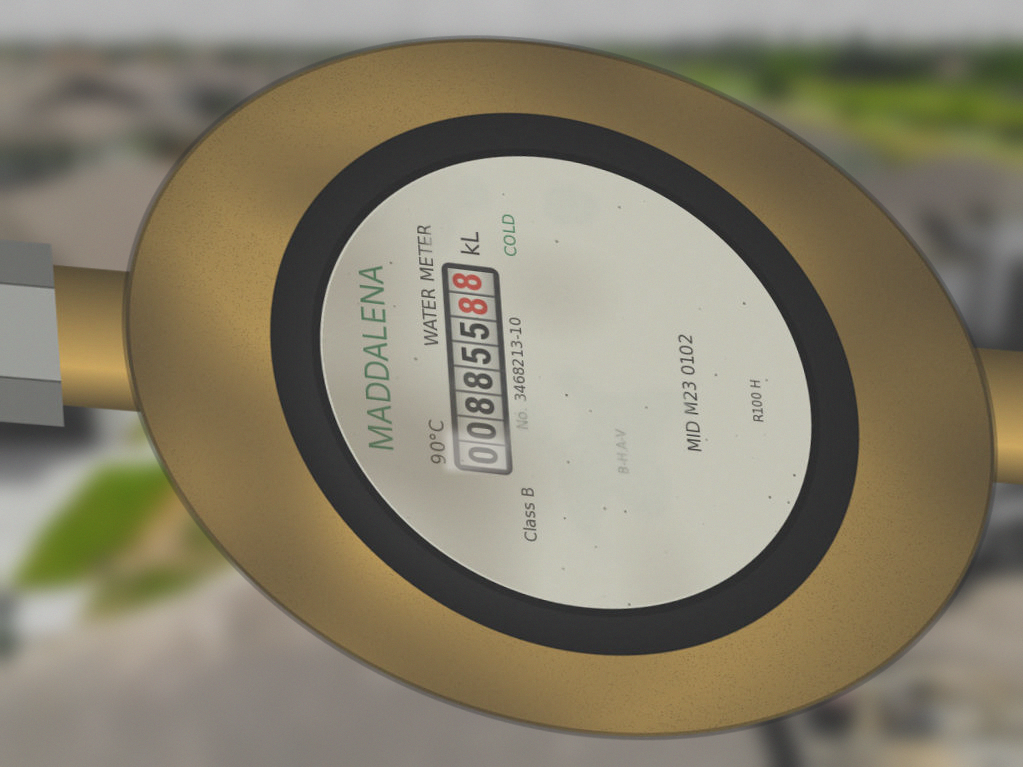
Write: 8855.88 kL
